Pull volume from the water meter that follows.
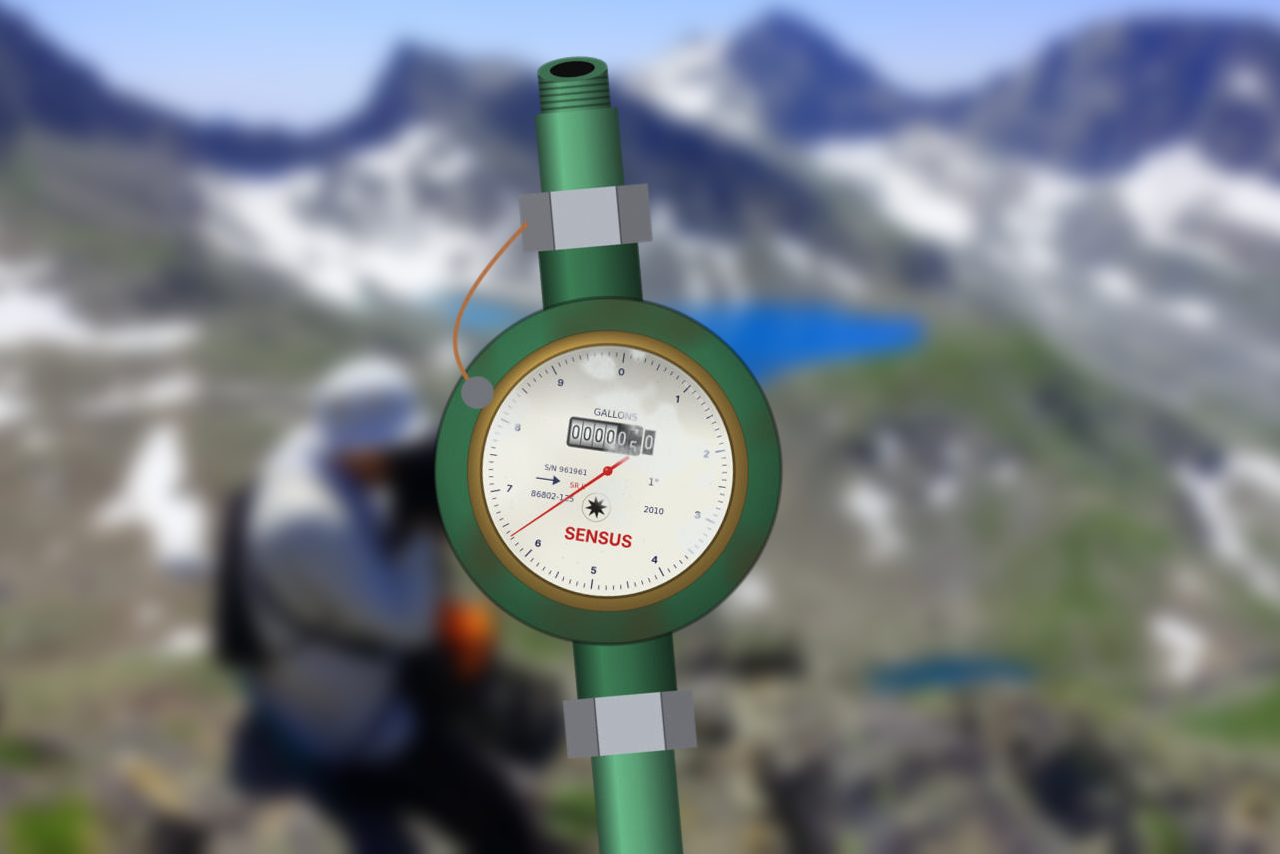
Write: 46.3 gal
